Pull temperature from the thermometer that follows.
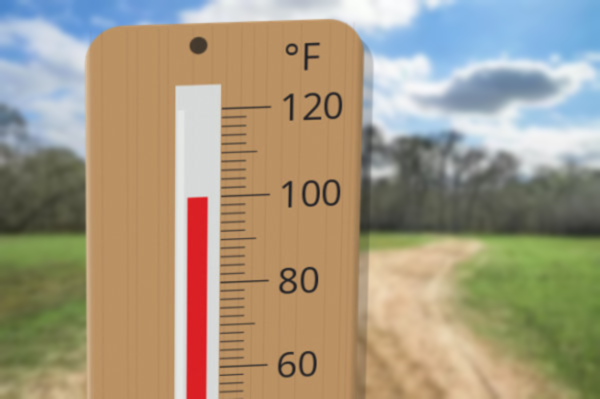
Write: 100 °F
